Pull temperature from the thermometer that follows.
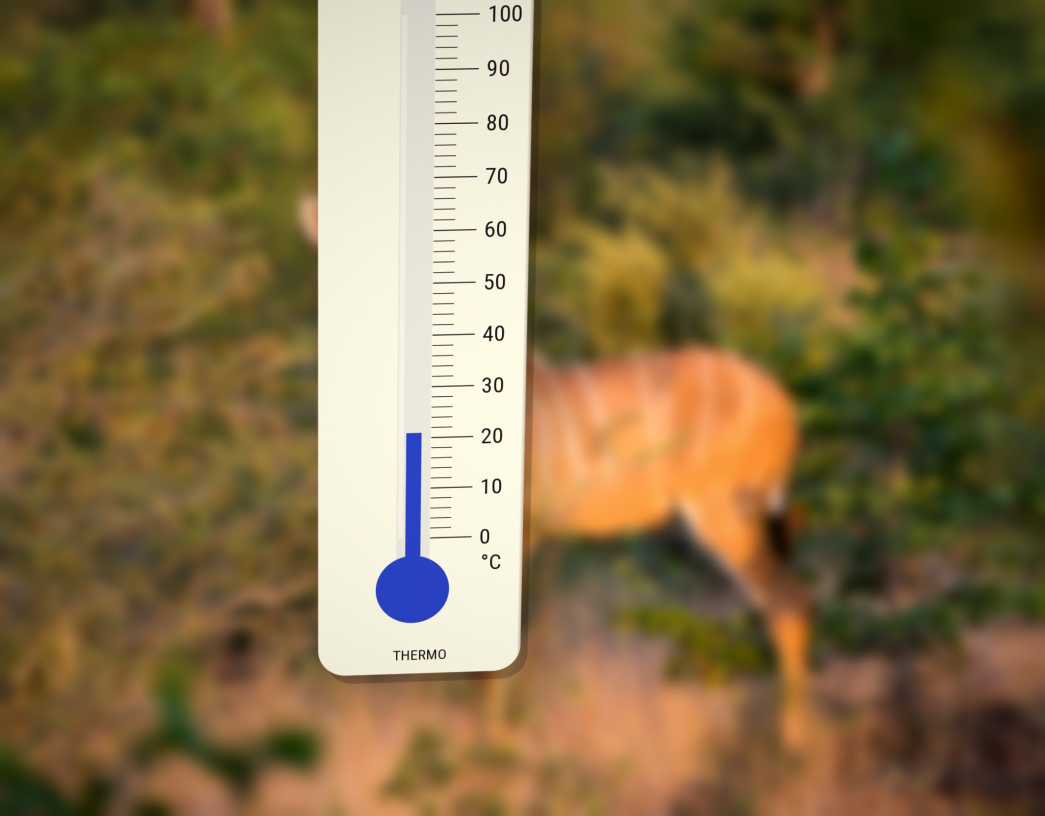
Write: 21 °C
